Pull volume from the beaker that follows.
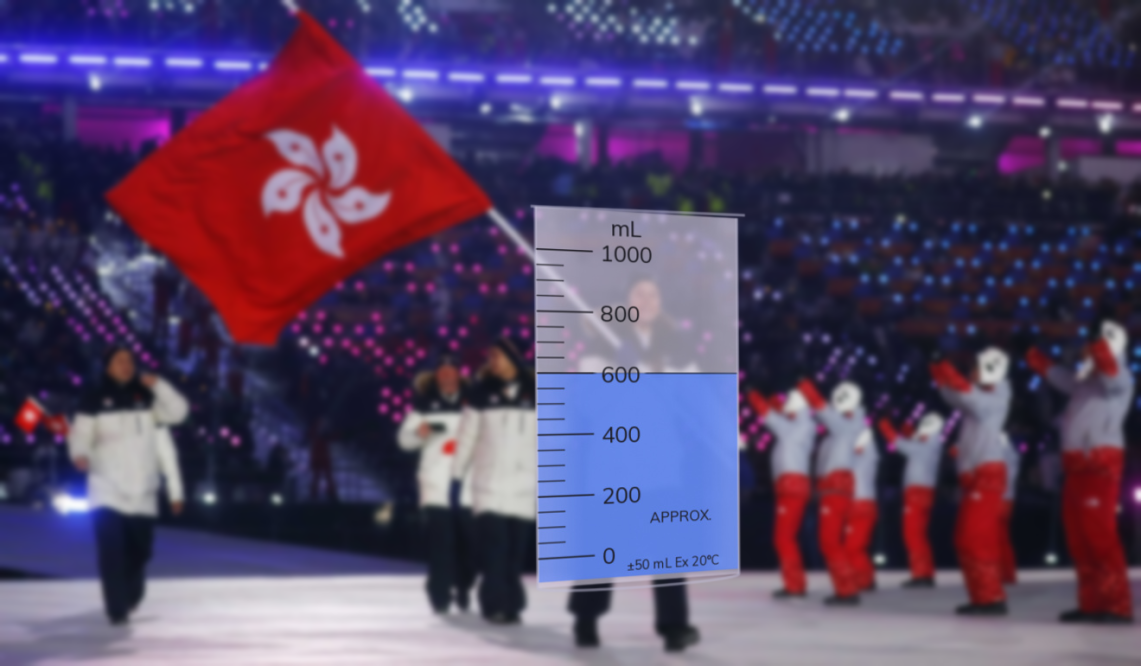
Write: 600 mL
